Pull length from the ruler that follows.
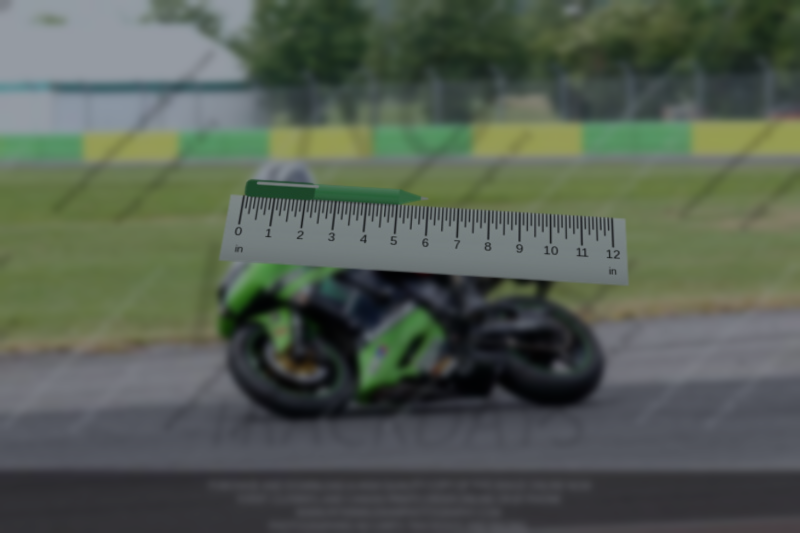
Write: 6 in
